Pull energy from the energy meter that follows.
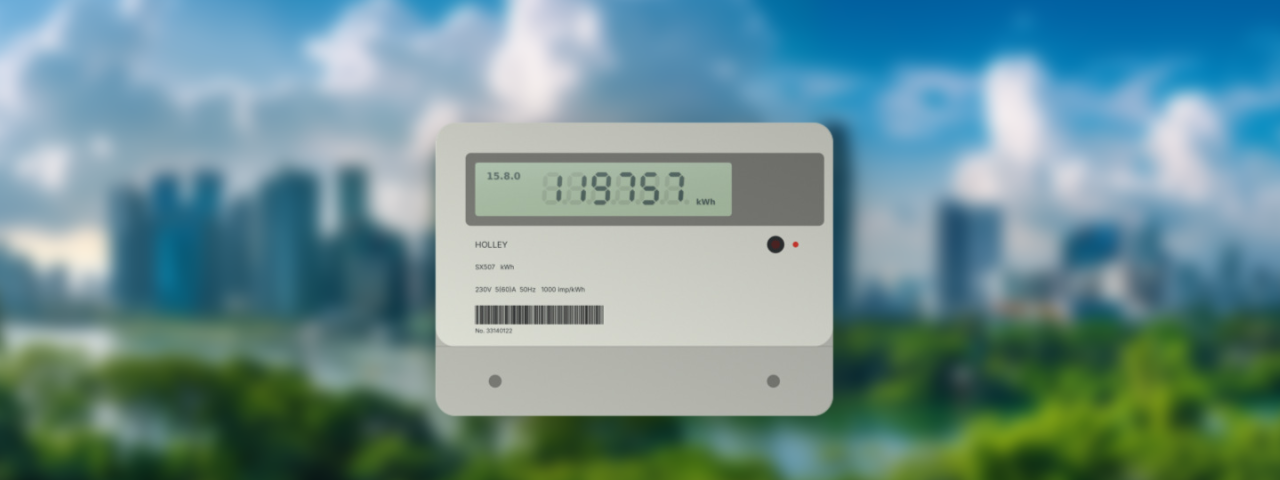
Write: 119757 kWh
